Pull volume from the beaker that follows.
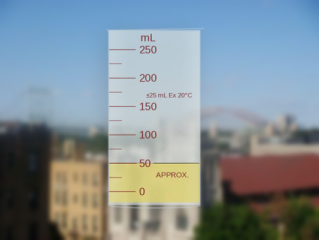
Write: 50 mL
